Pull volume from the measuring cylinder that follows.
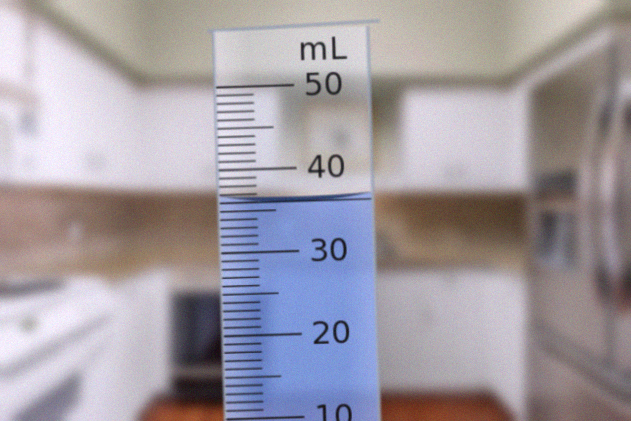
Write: 36 mL
